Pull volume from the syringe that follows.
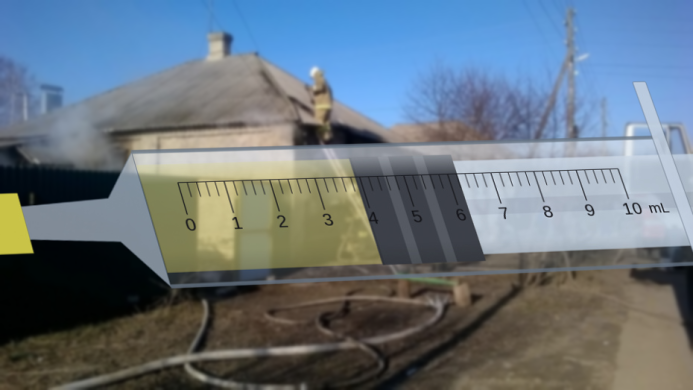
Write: 3.9 mL
